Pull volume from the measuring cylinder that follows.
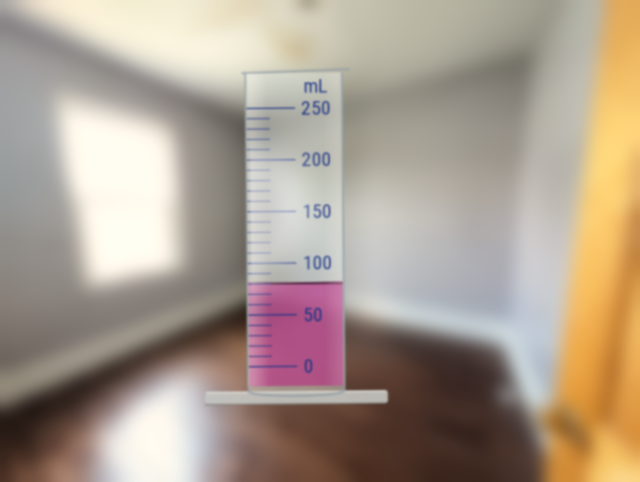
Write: 80 mL
